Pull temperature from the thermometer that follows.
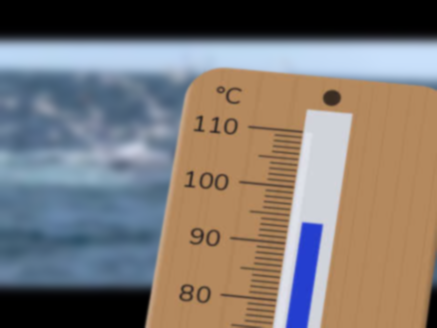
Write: 94 °C
